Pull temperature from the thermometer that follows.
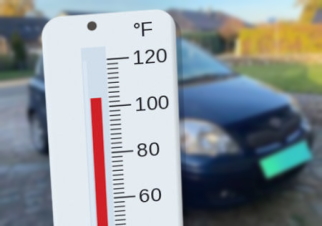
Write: 104 °F
